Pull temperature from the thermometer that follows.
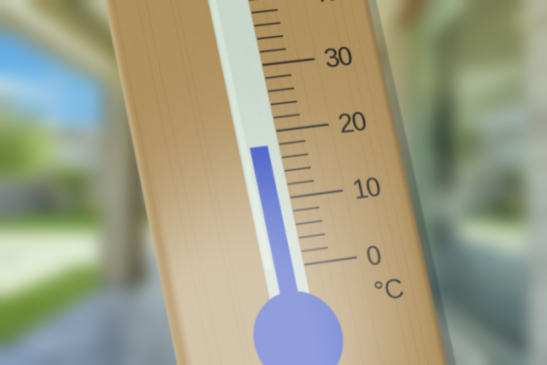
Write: 18 °C
